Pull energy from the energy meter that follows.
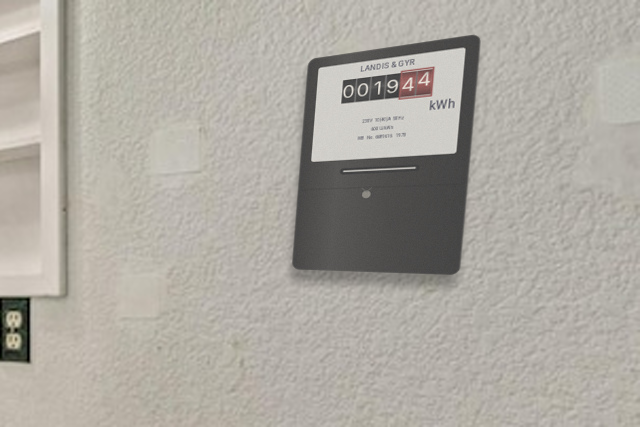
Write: 19.44 kWh
